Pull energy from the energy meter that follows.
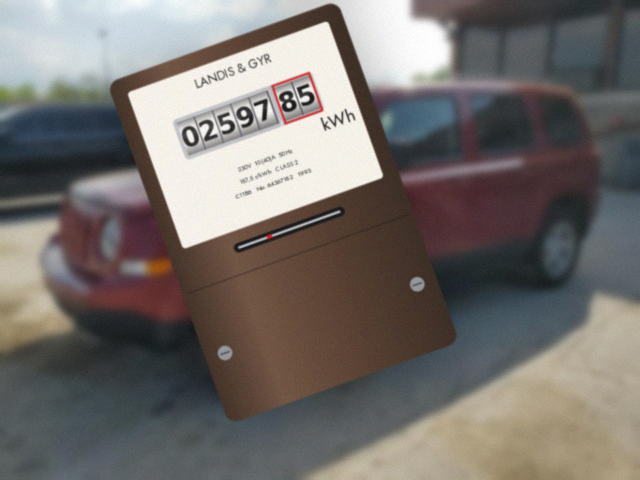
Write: 2597.85 kWh
